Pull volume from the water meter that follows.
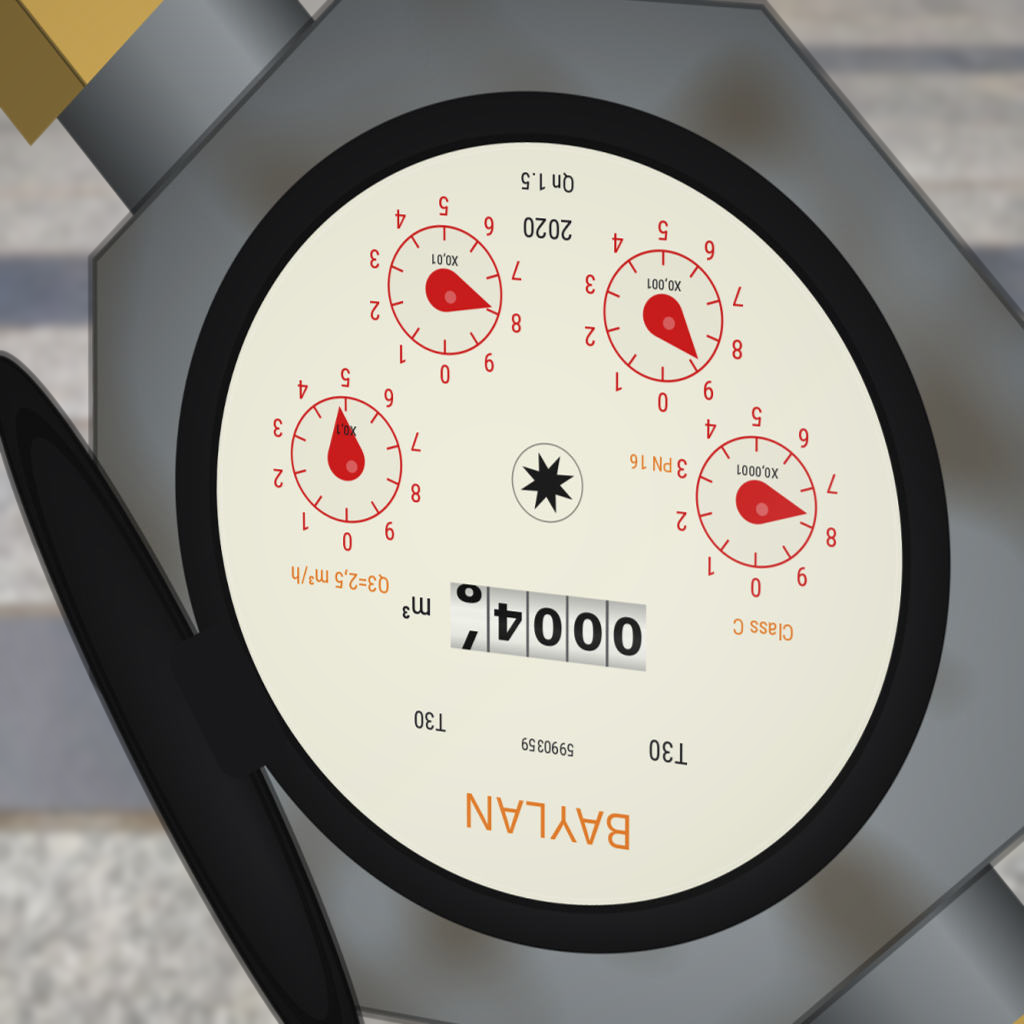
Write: 47.4787 m³
